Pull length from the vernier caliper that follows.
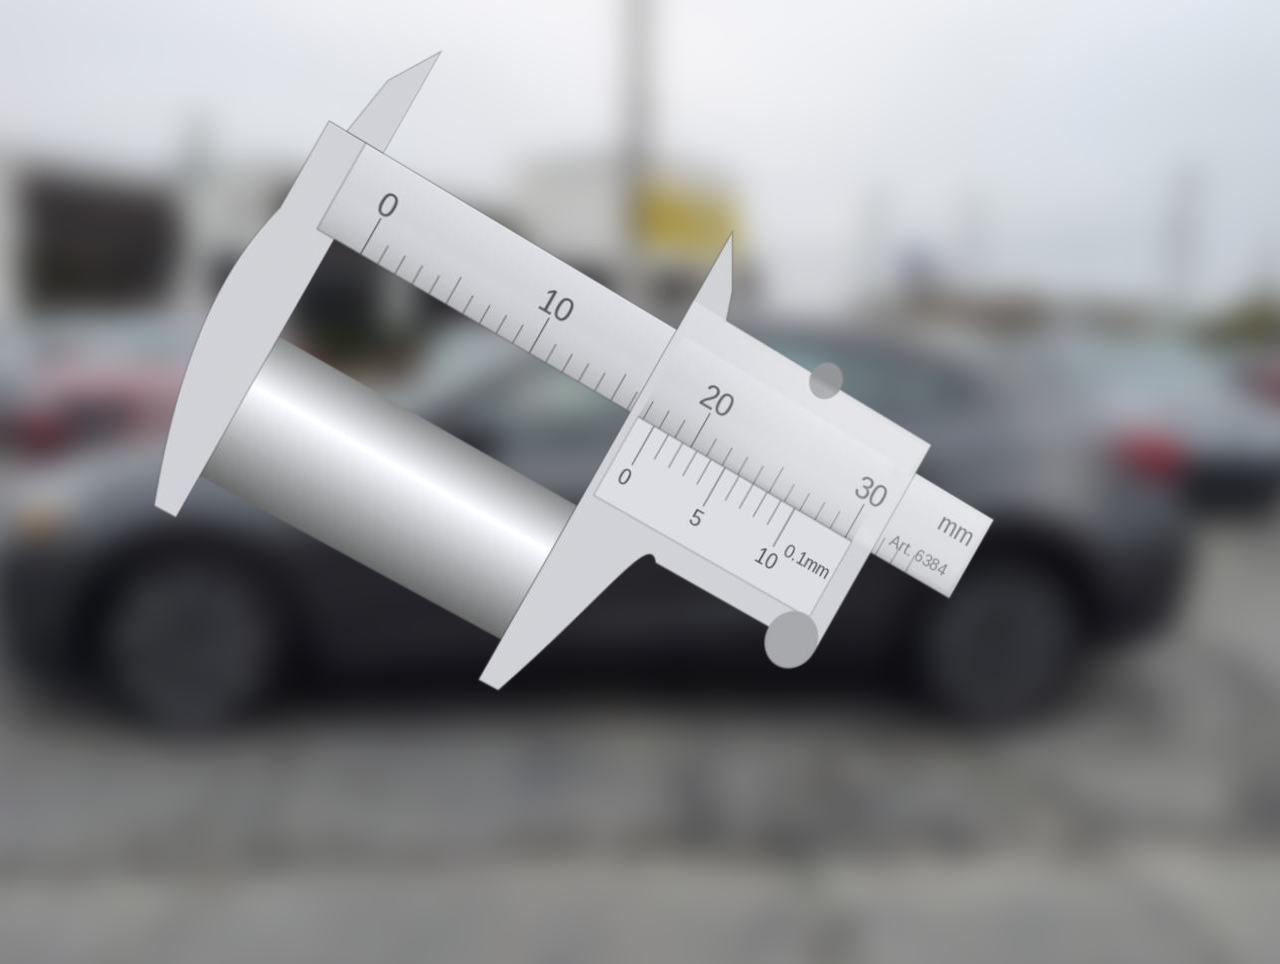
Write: 17.7 mm
